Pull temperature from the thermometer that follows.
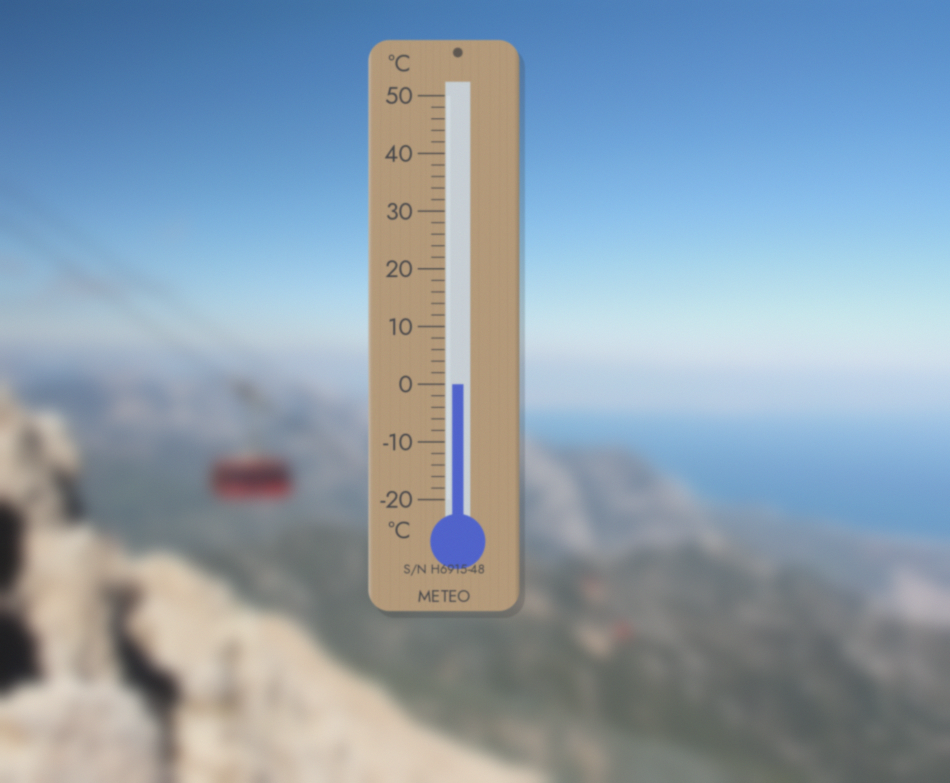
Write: 0 °C
